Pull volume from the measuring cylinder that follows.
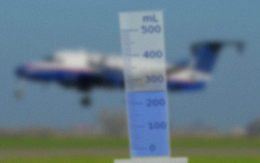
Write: 250 mL
